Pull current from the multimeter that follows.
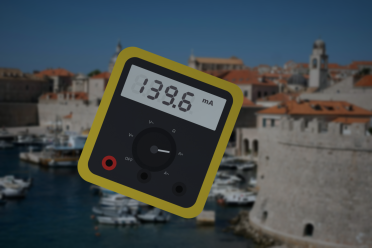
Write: 139.6 mA
